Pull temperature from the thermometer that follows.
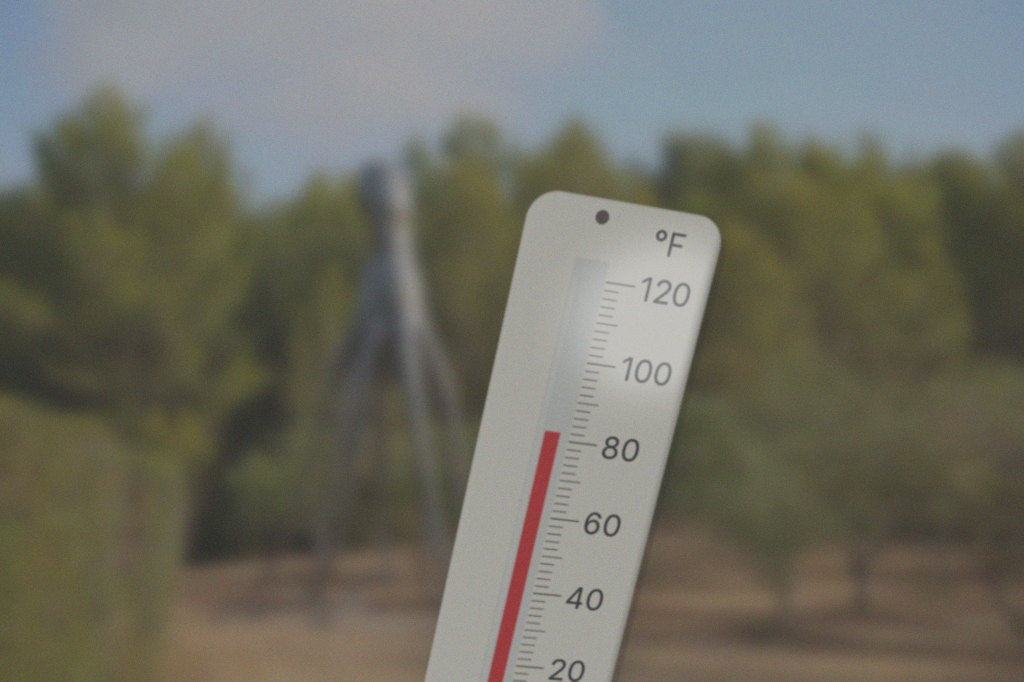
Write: 82 °F
